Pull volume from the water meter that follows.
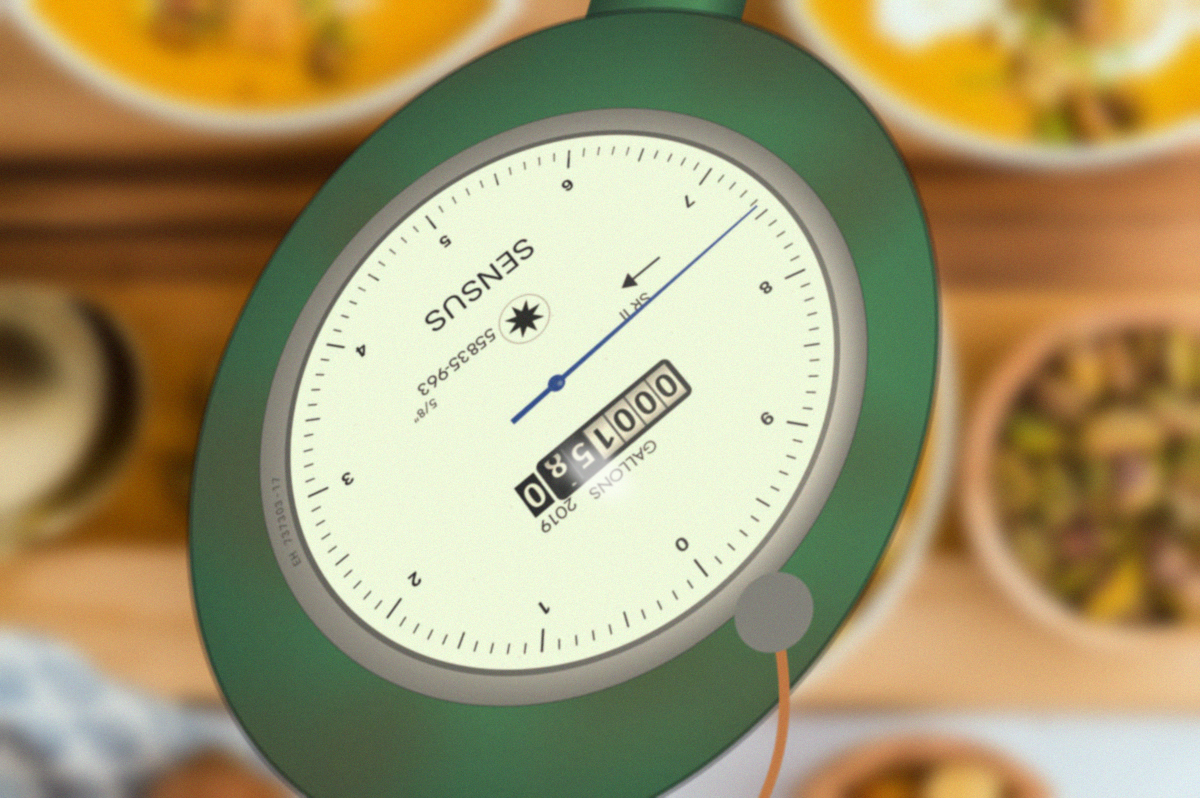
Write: 1577.4 gal
